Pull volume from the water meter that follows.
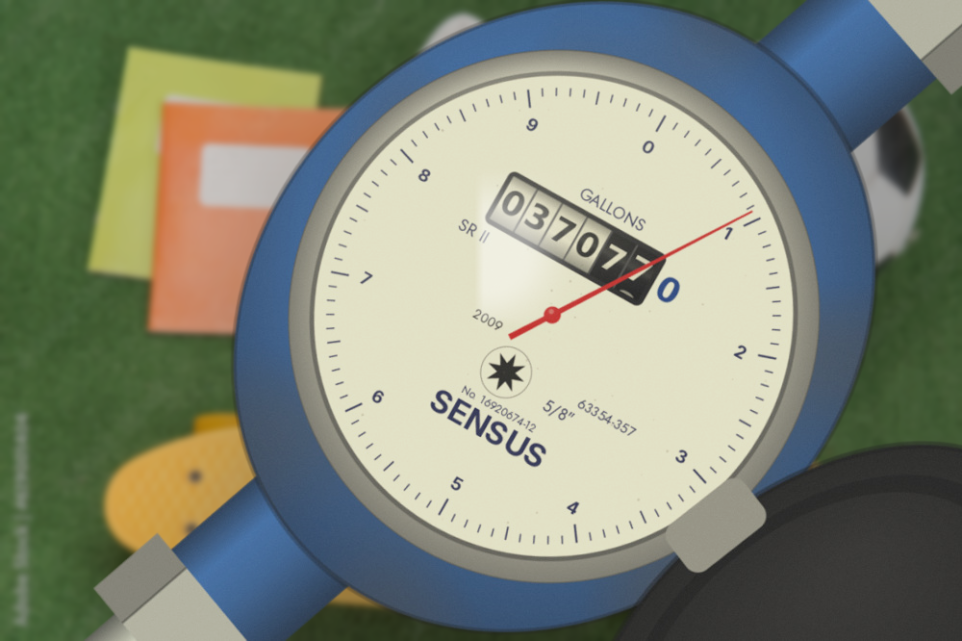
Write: 370770.9 gal
